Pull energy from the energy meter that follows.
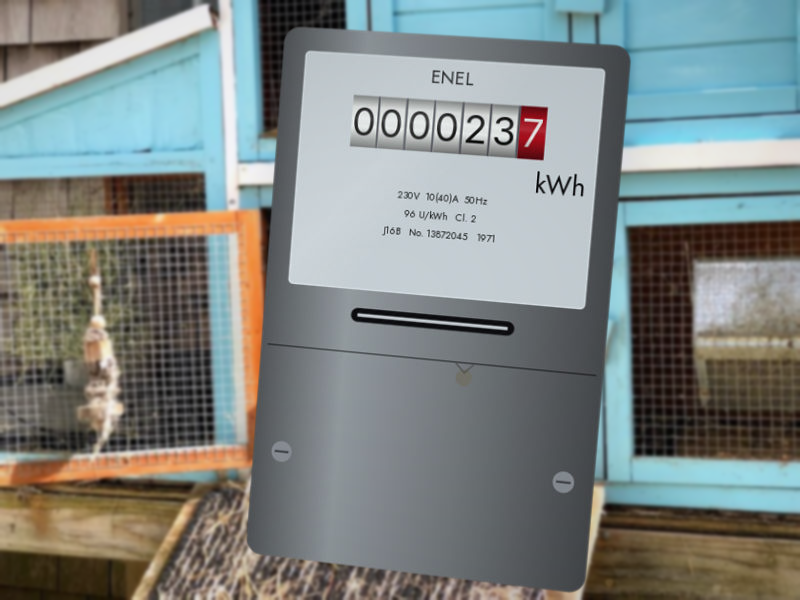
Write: 23.7 kWh
